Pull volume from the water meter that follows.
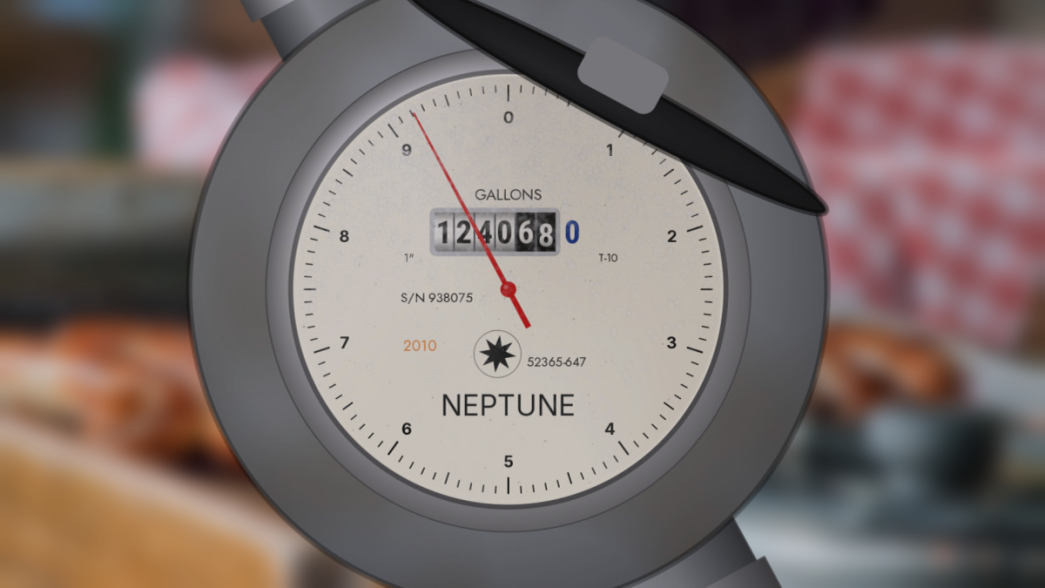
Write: 1240679.2 gal
